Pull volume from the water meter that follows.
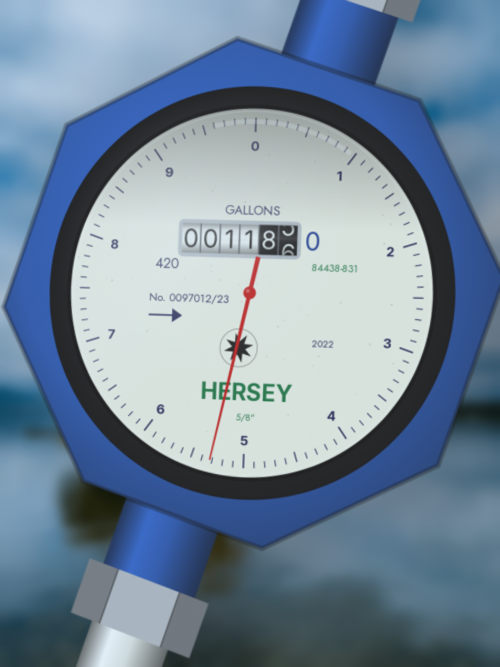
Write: 11855.3 gal
